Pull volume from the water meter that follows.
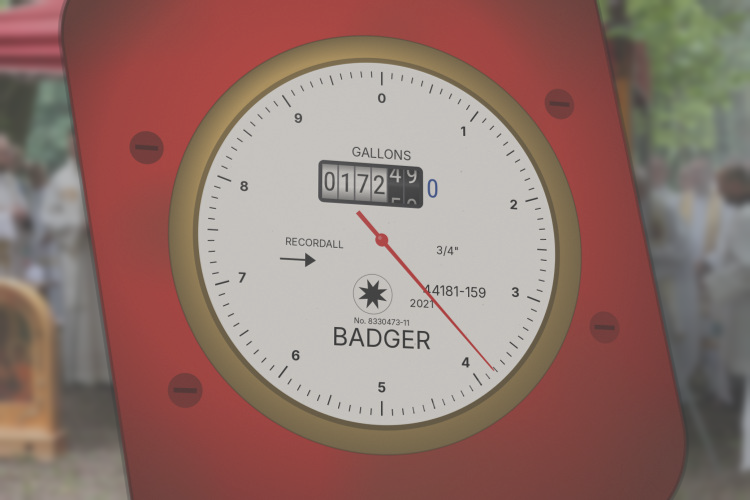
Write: 172493.8 gal
